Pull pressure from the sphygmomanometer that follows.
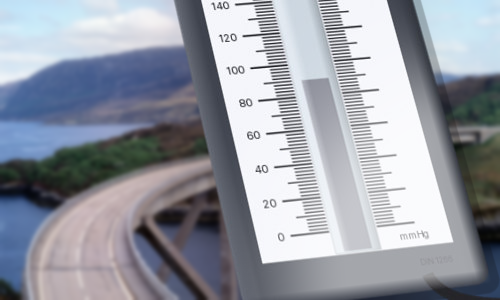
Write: 90 mmHg
